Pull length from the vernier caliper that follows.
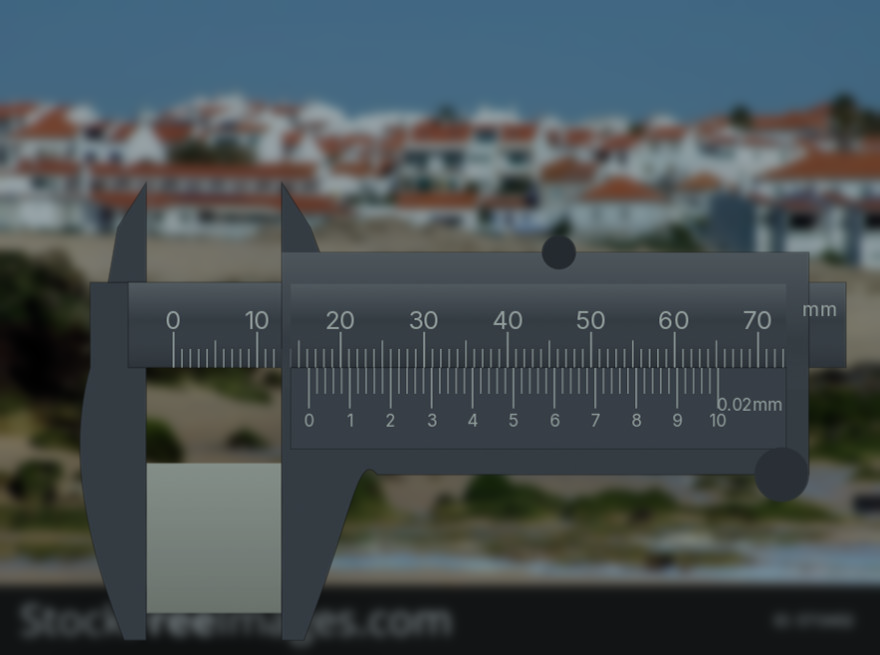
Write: 16.2 mm
